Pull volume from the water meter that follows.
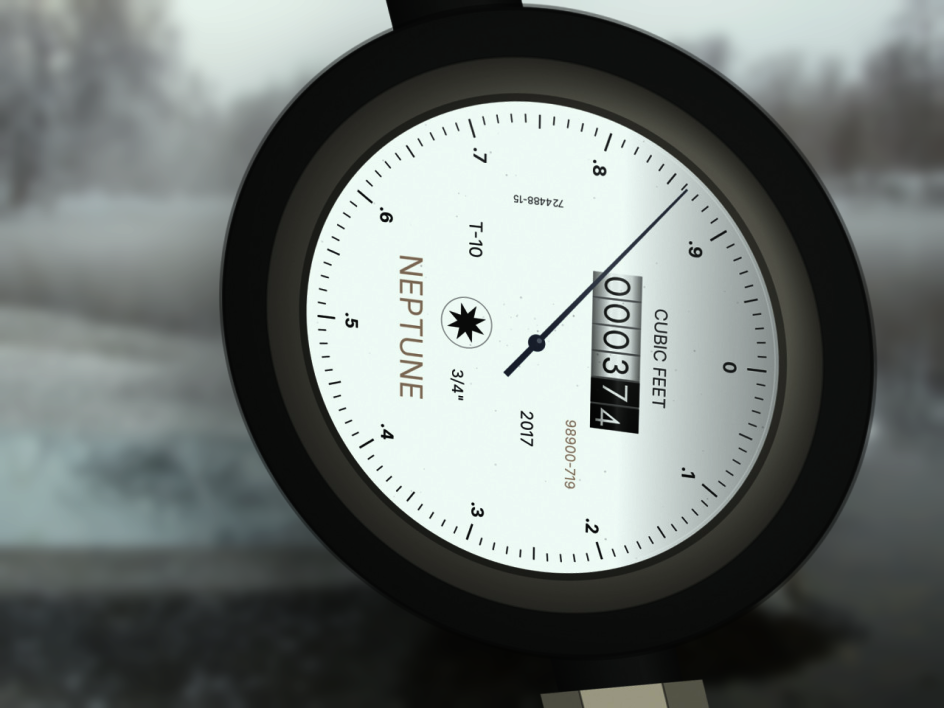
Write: 373.86 ft³
